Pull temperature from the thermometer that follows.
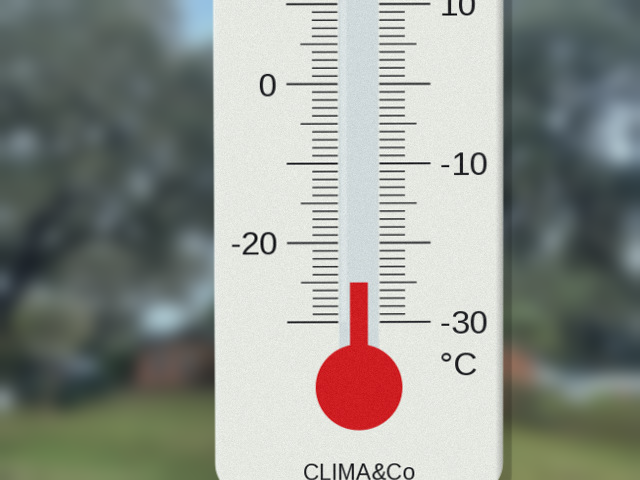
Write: -25 °C
